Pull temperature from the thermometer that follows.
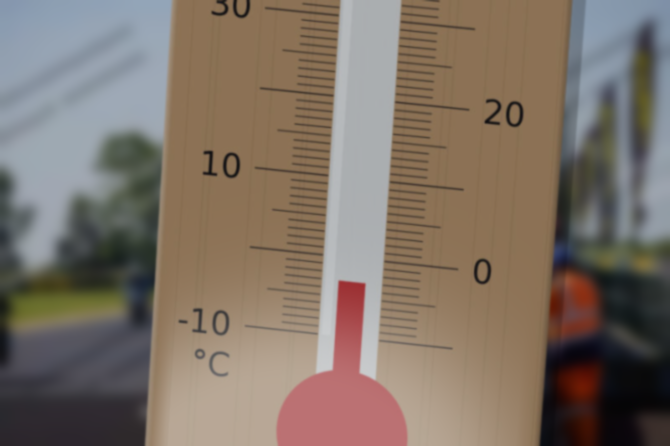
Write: -3 °C
